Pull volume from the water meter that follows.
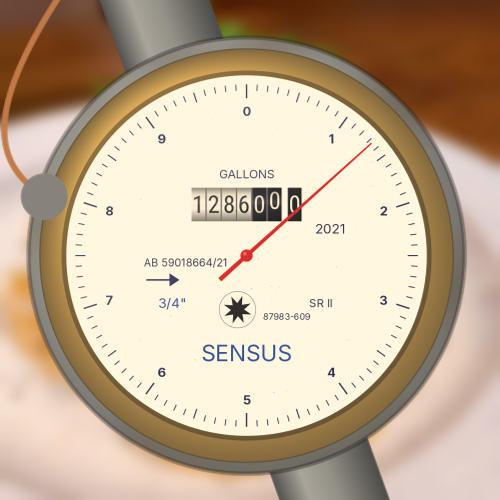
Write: 1286001.3 gal
